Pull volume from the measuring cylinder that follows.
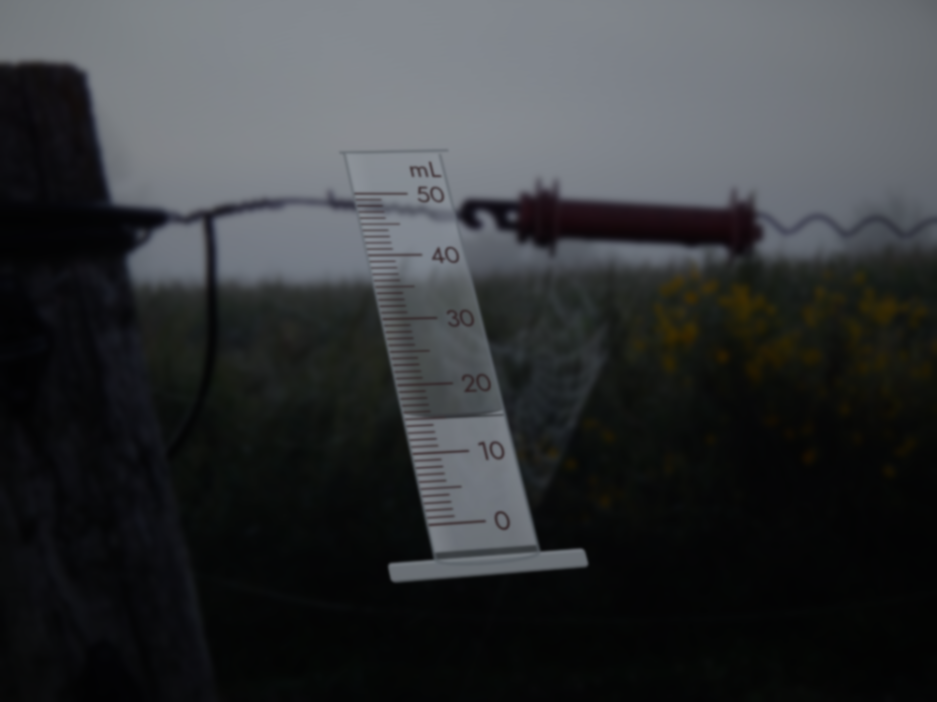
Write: 15 mL
